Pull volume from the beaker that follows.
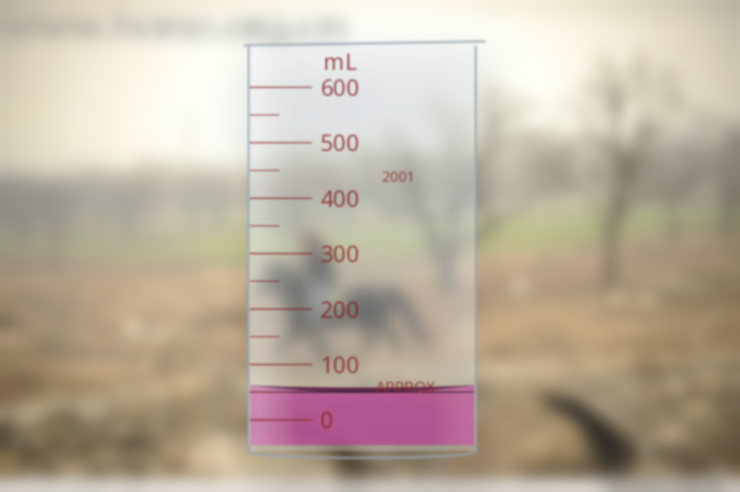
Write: 50 mL
